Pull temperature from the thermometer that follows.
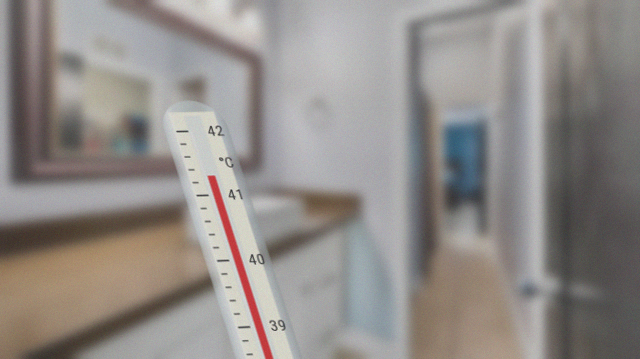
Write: 41.3 °C
